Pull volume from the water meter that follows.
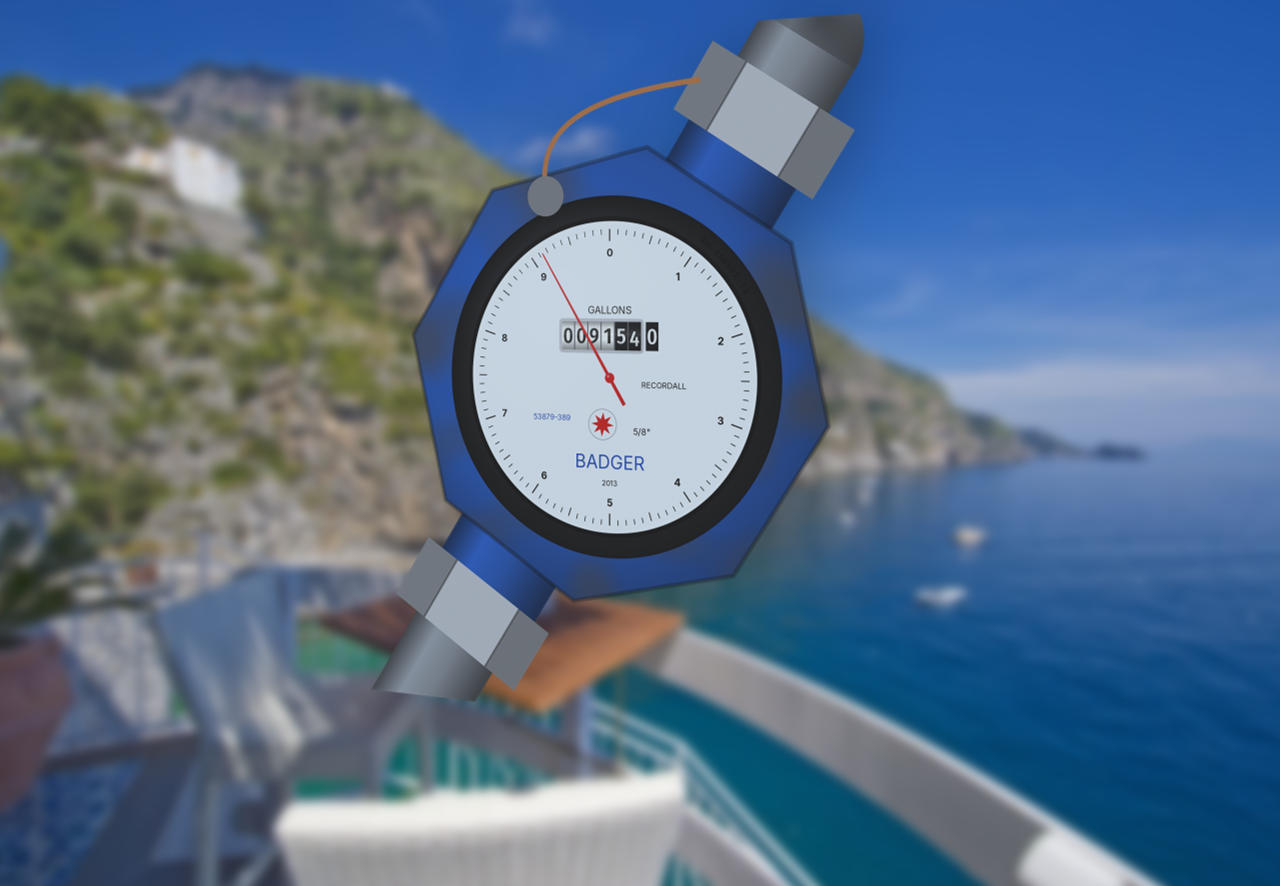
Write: 91539.1 gal
